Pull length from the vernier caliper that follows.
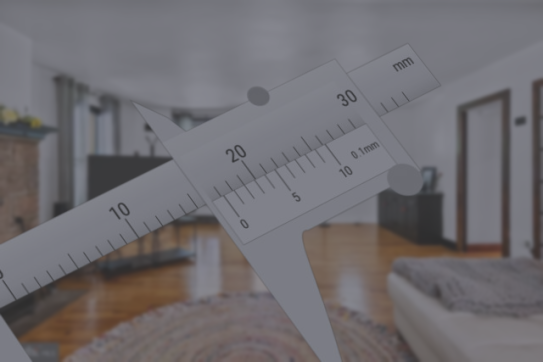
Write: 17.2 mm
